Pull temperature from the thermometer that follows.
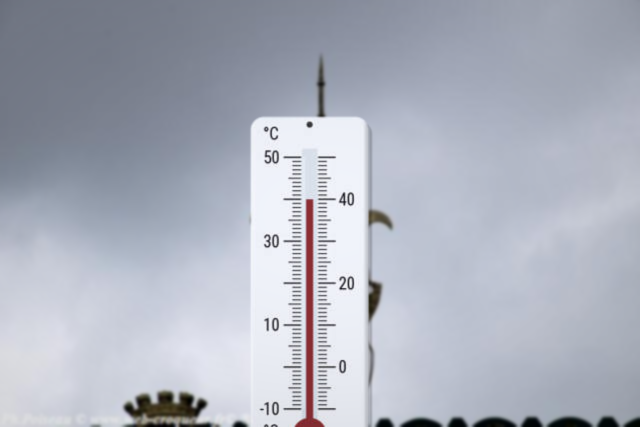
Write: 40 °C
